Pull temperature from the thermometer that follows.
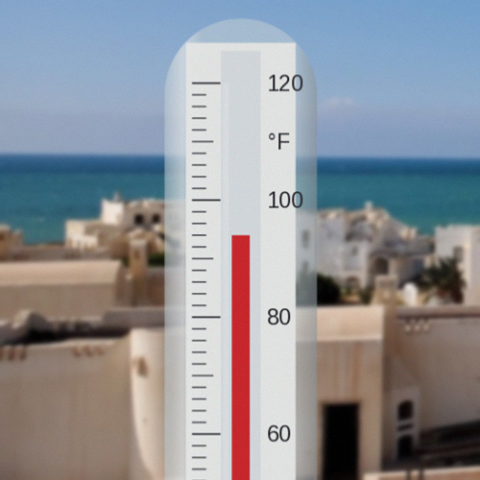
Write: 94 °F
